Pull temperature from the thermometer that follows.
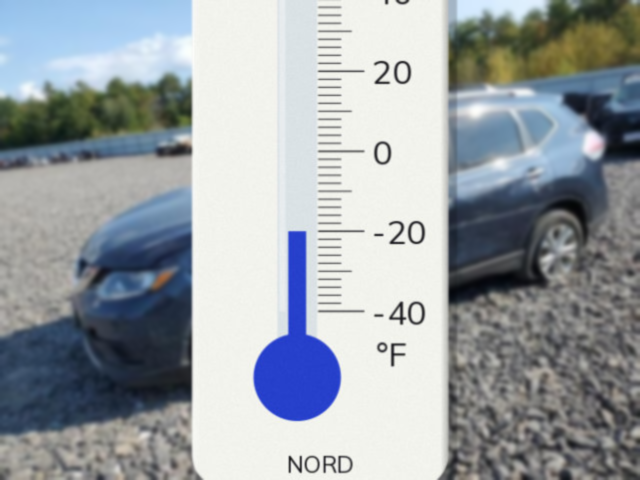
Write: -20 °F
